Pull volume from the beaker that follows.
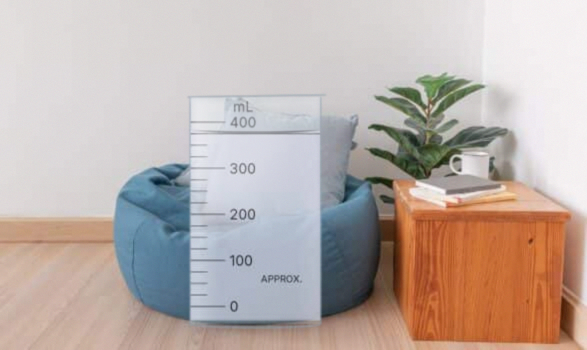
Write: 375 mL
